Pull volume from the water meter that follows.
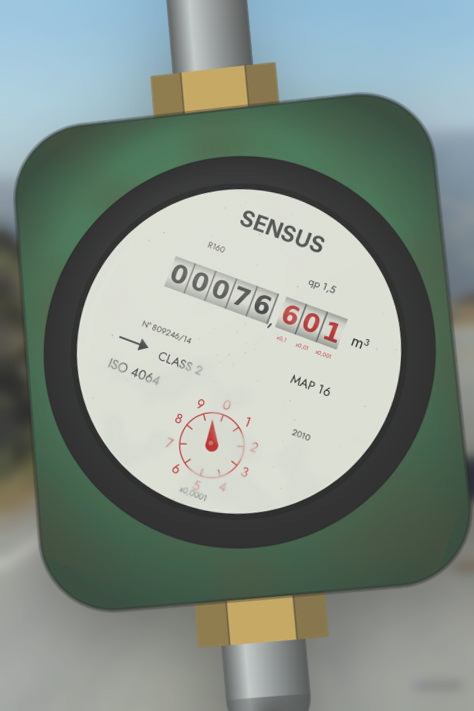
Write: 76.6009 m³
